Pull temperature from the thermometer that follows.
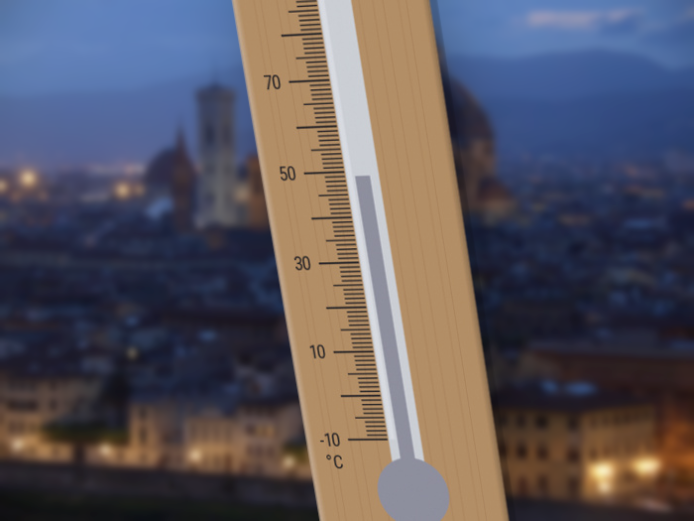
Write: 49 °C
